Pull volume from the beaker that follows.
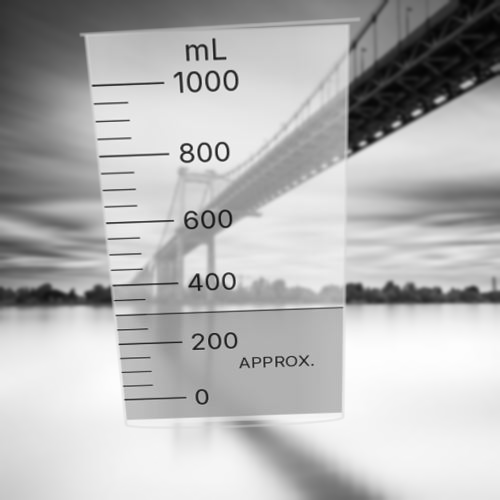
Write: 300 mL
